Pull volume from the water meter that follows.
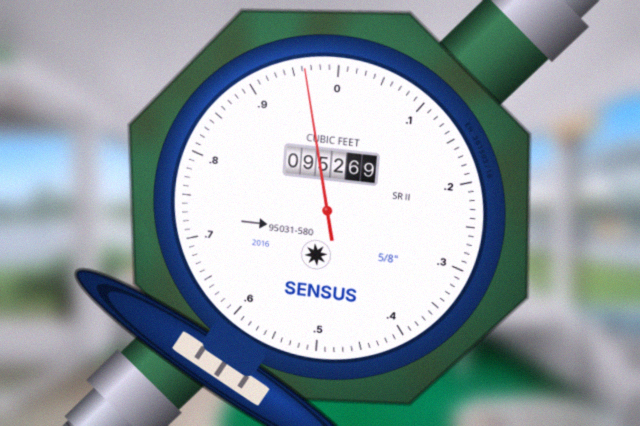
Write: 95268.96 ft³
